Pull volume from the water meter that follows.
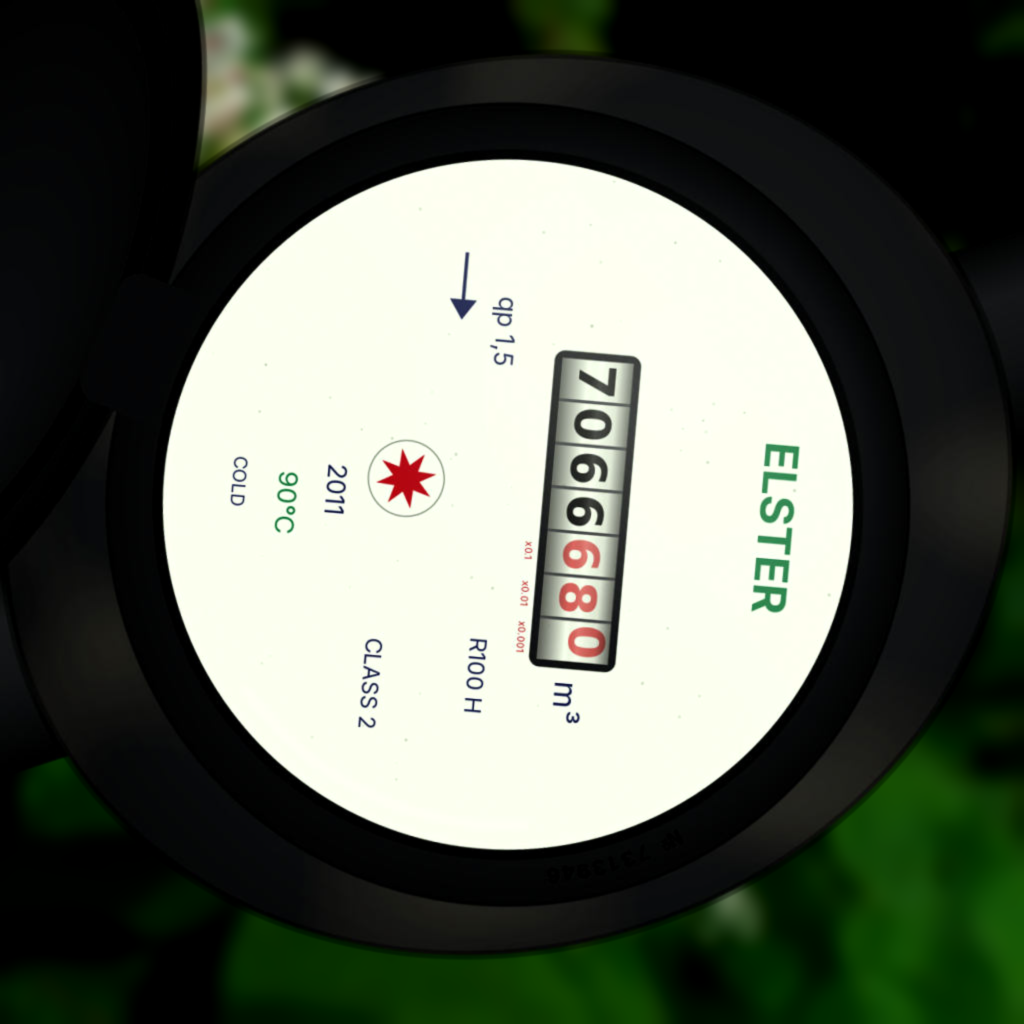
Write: 7066.680 m³
